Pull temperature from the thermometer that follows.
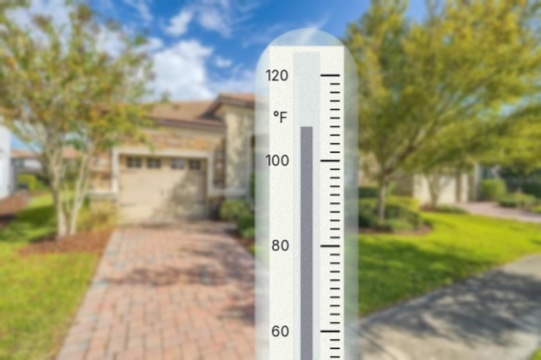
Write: 108 °F
